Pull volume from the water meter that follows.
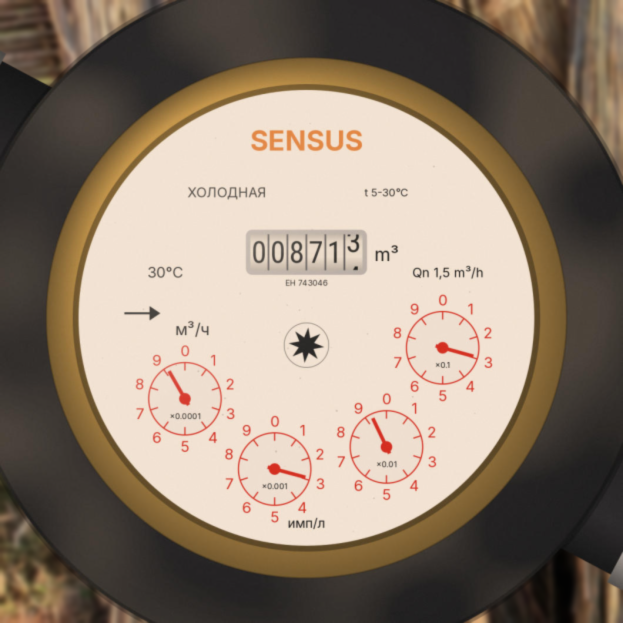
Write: 8713.2929 m³
